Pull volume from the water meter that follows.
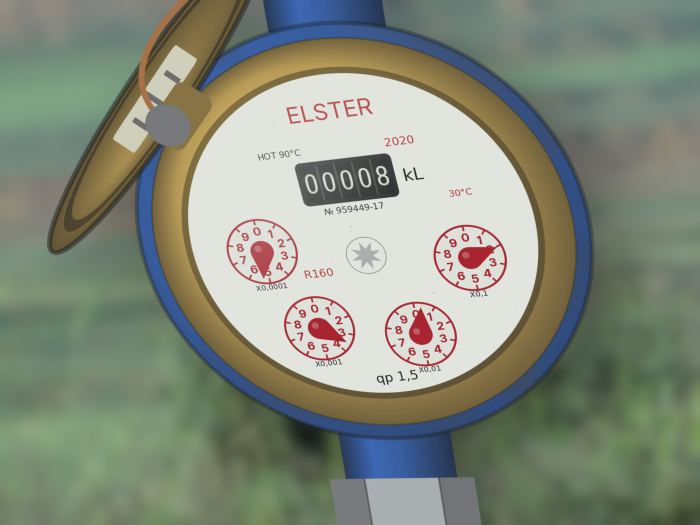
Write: 8.2035 kL
